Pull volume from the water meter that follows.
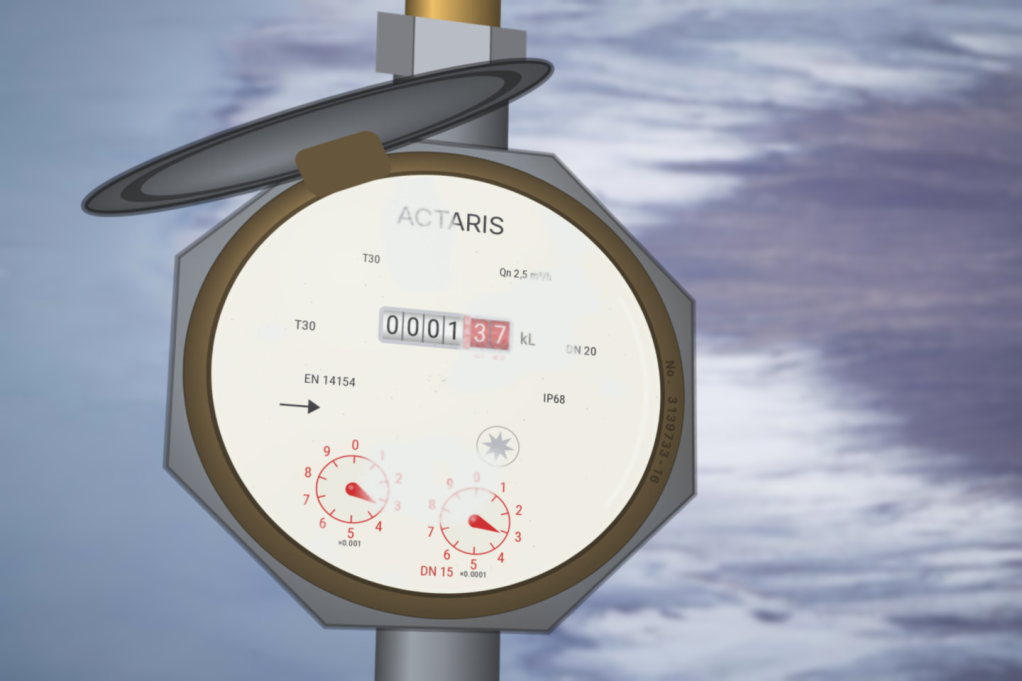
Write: 1.3733 kL
